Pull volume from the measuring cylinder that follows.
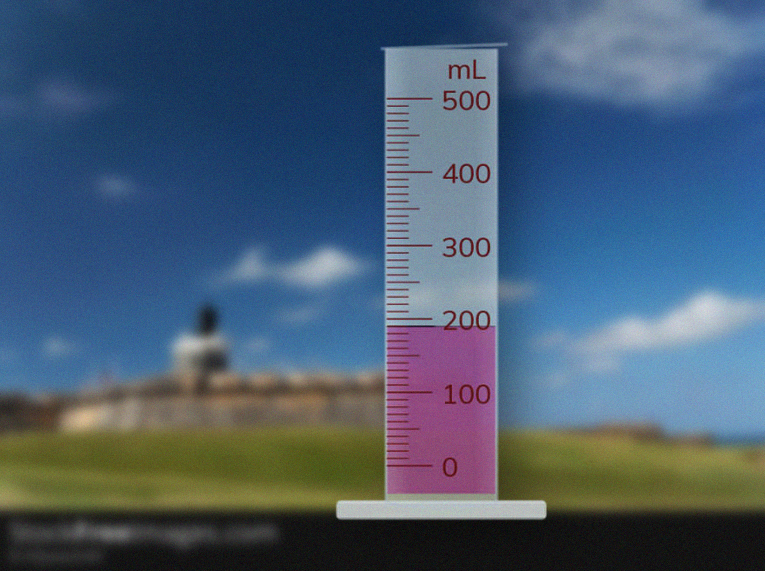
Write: 190 mL
